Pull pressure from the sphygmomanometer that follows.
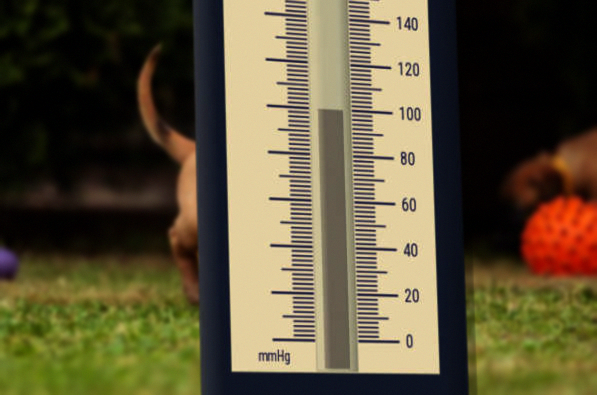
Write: 100 mmHg
